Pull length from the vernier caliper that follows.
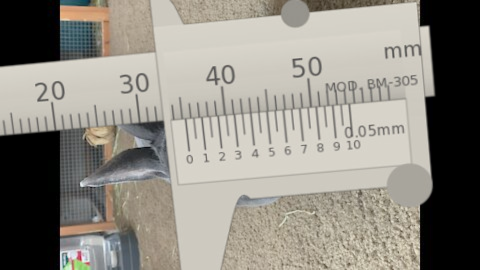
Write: 35.4 mm
